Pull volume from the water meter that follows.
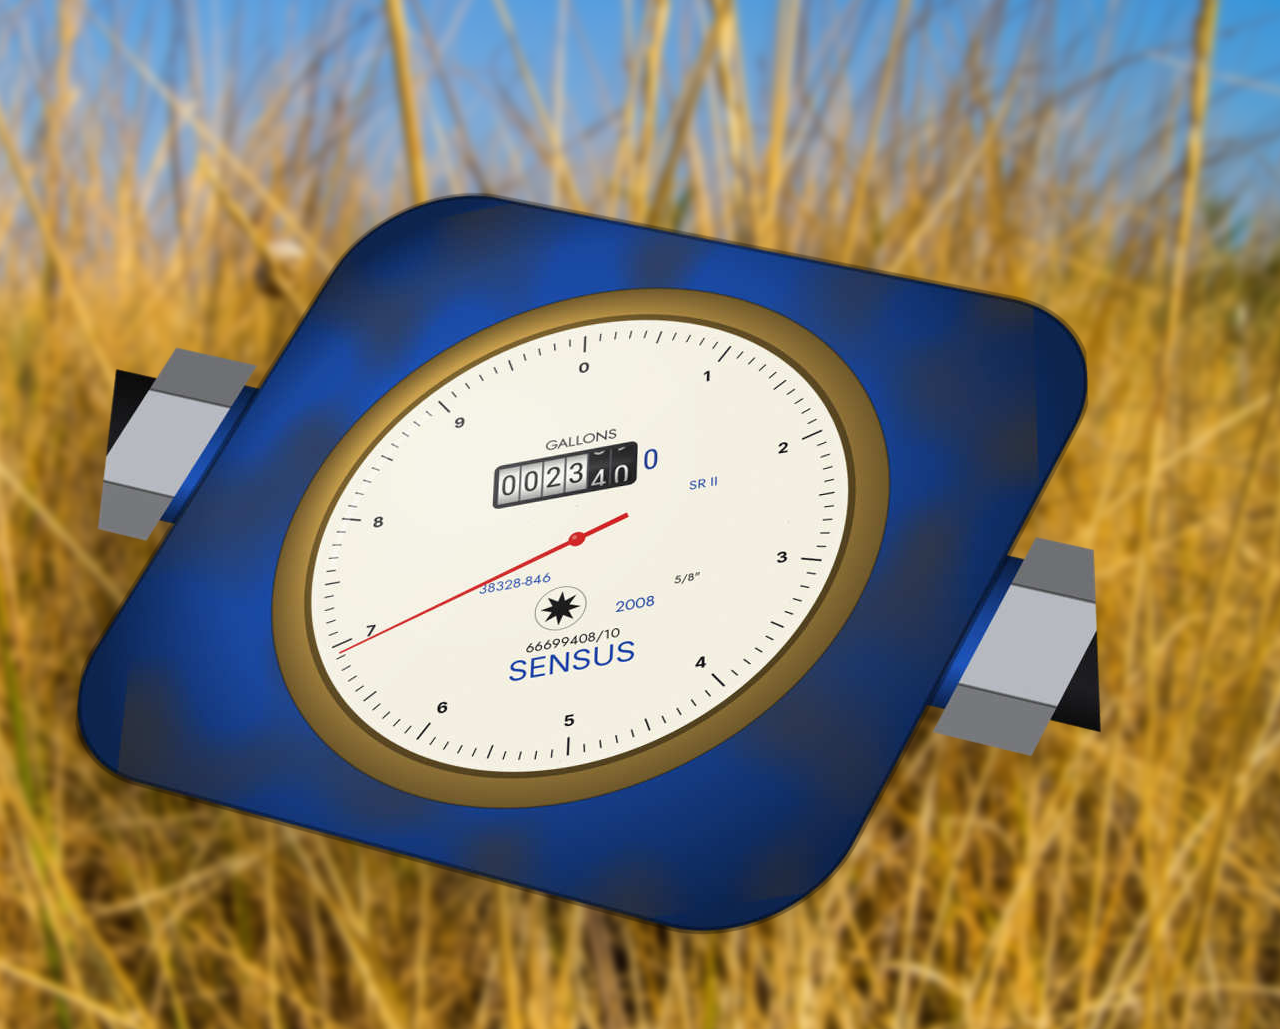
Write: 23396.9 gal
